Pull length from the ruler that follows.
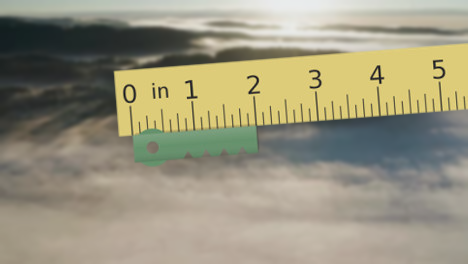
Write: 2 in
